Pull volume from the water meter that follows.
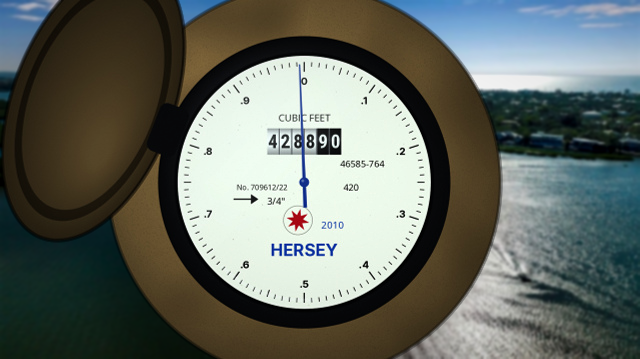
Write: 428889.99 ft³
